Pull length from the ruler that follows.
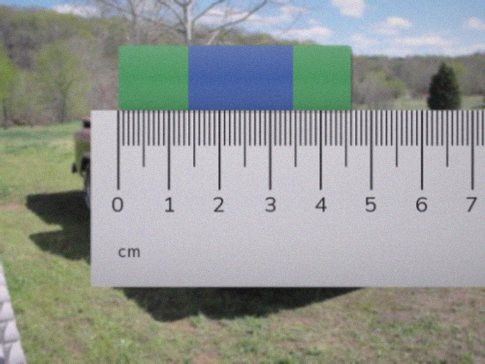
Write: 4.6 cm
